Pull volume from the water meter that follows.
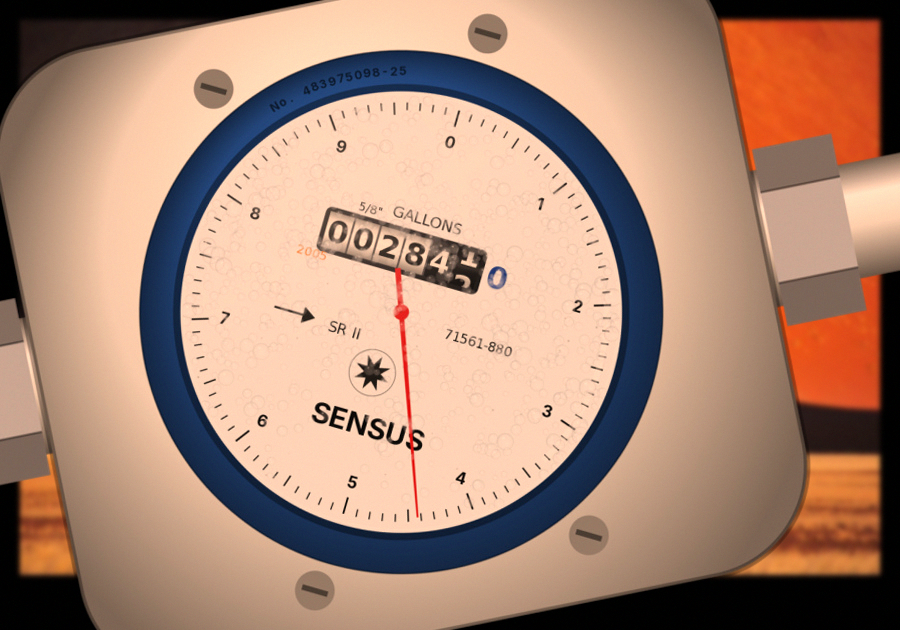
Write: 28414.4 gal
